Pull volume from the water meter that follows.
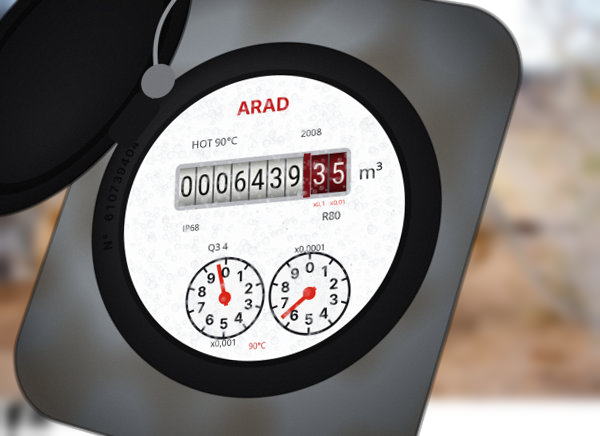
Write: 6439.3496 m³
